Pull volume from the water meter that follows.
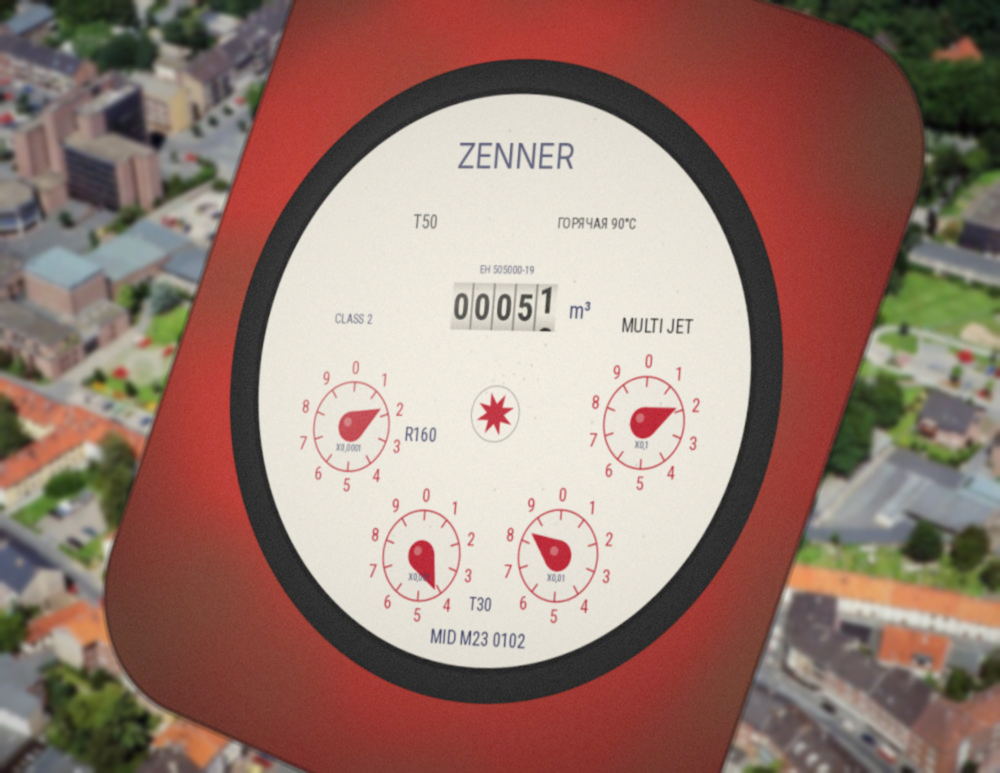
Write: 51.1841 m³
